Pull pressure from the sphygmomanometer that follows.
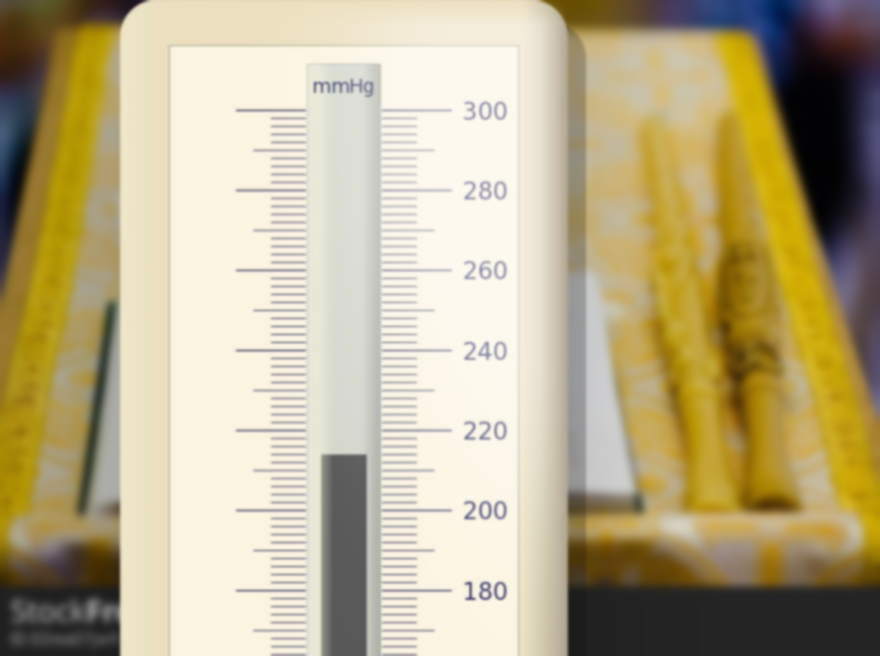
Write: 214 mmHg
